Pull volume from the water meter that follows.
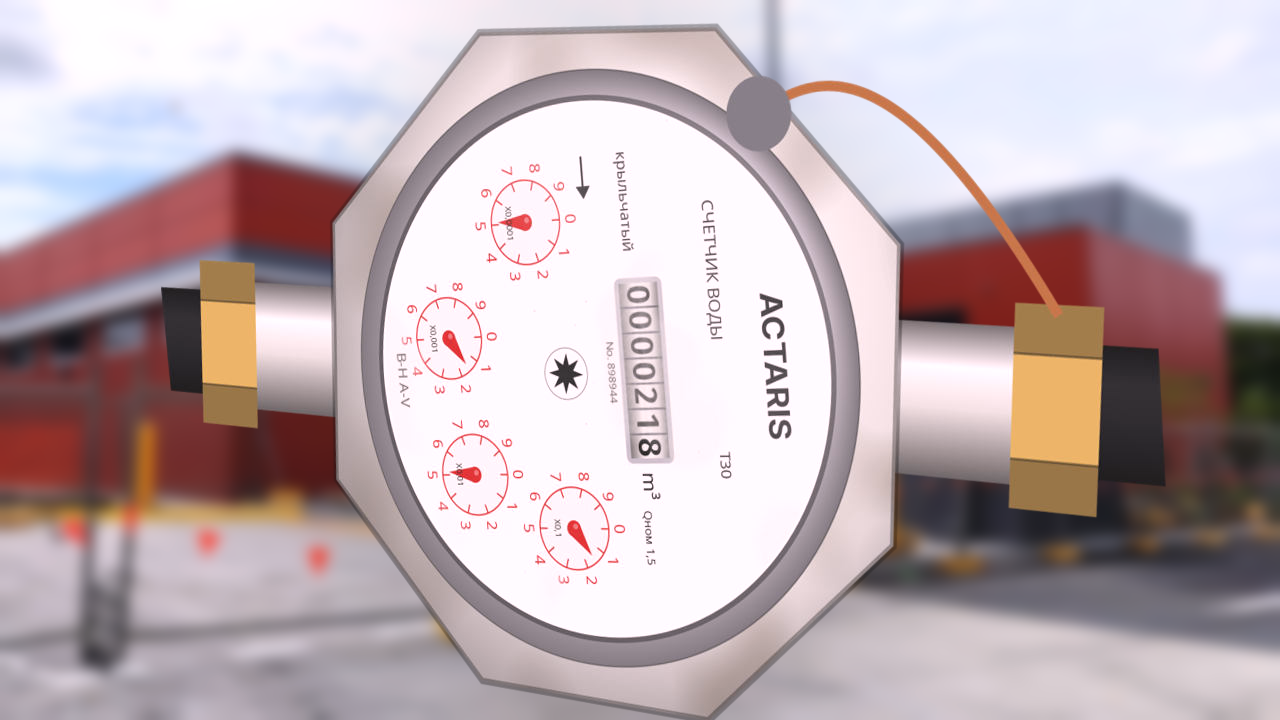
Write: 218.1515 m³
